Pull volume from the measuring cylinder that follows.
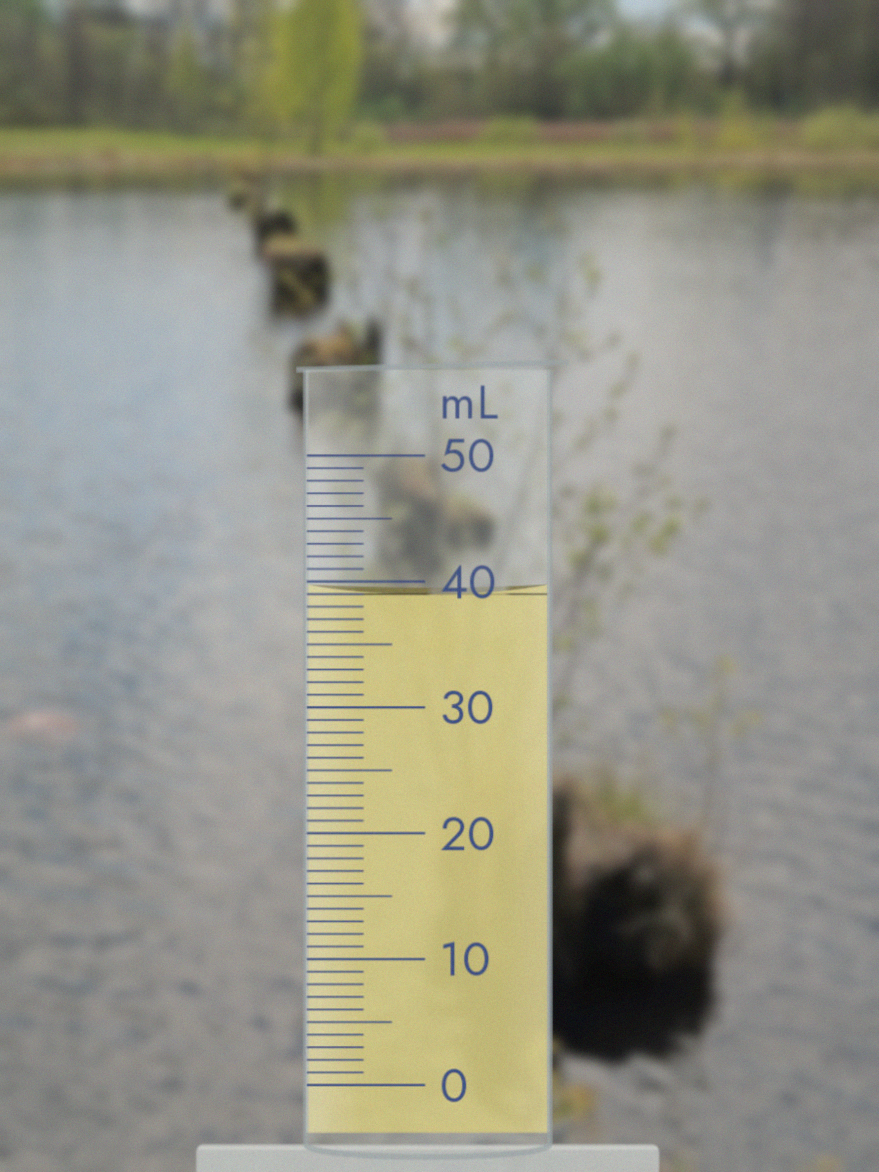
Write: 39 mL
